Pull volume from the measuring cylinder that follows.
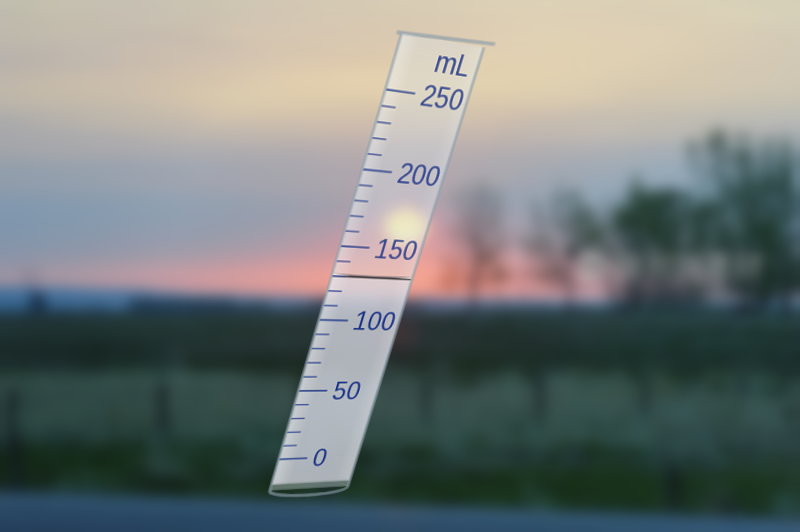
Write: 130 mL
